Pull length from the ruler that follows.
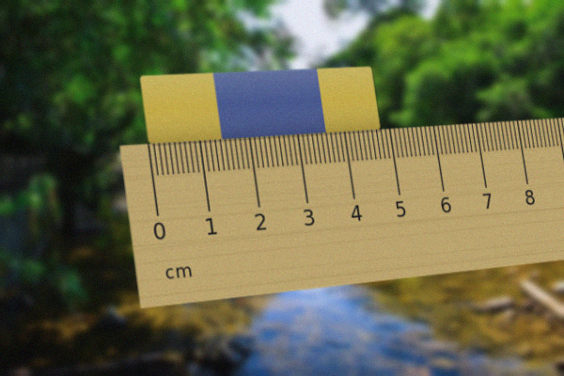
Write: 4.8 cm
